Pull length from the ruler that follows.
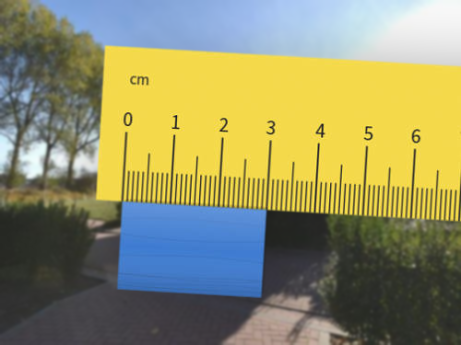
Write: 3 cm
